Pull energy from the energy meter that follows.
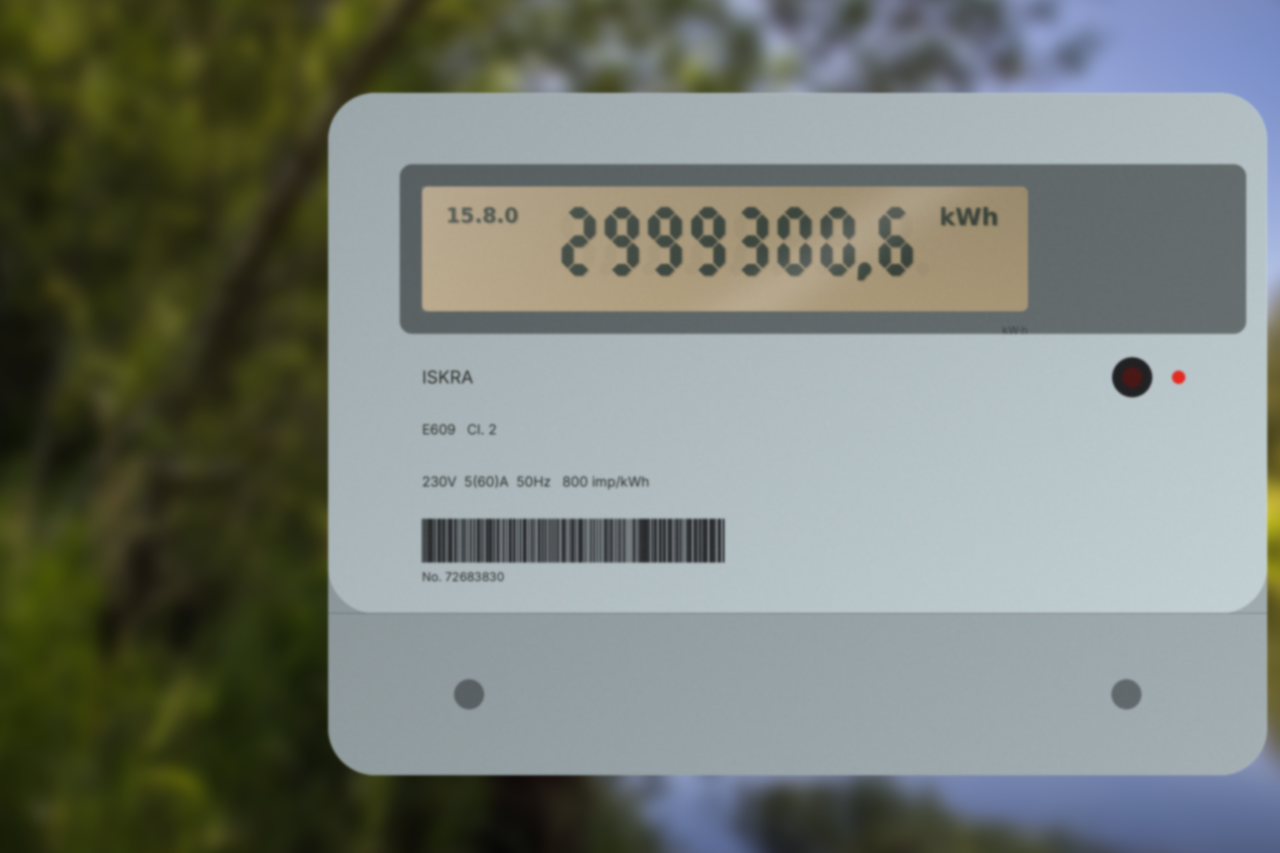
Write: 2999300.6 kWh
